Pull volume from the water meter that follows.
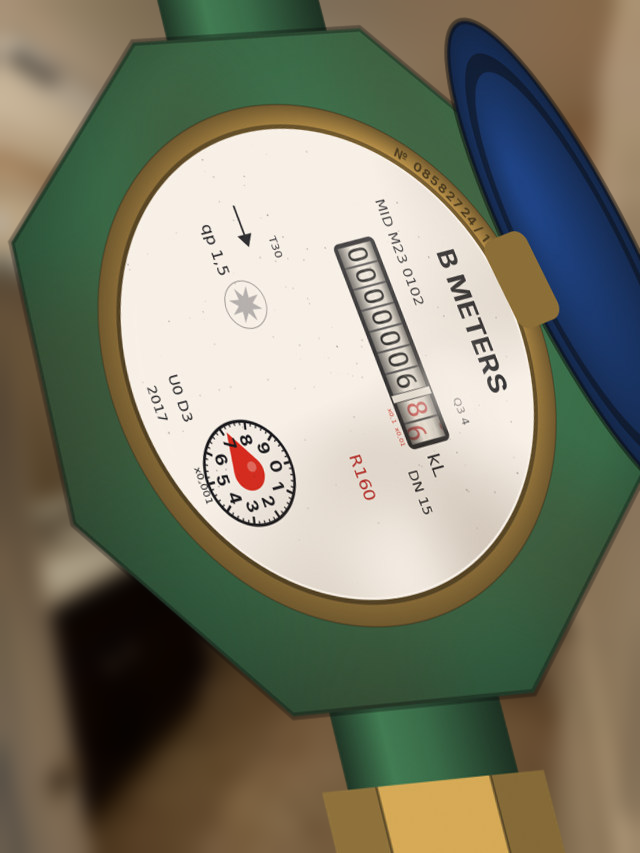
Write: 6.857 kL
